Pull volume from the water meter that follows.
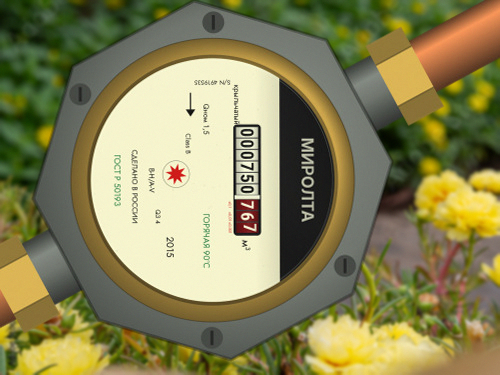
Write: 750.767 m³
